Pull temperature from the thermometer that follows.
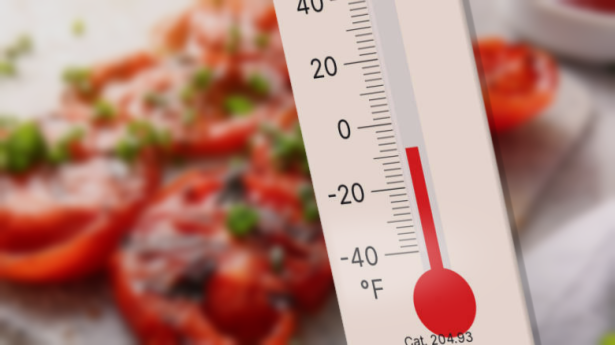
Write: -8 °F
